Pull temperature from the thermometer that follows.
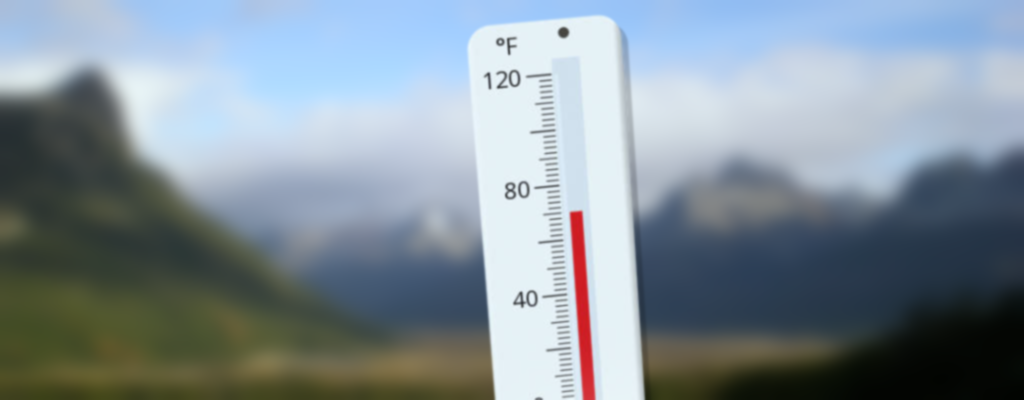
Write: 70 °F
